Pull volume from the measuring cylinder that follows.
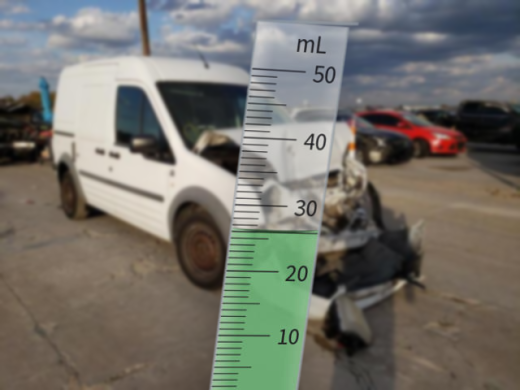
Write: 26 mL
